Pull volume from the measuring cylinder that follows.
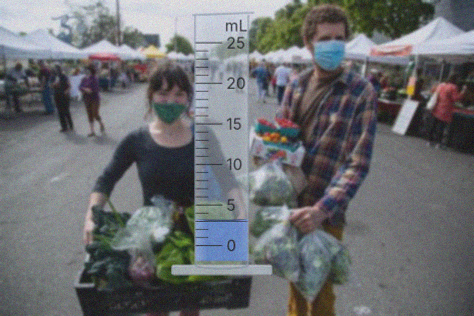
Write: 3 mL
